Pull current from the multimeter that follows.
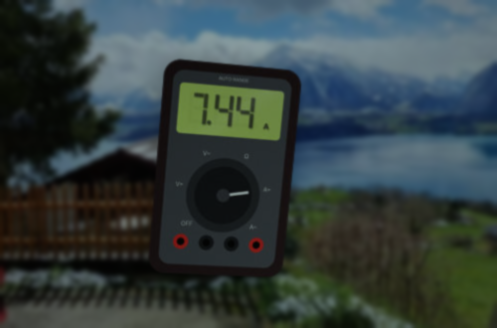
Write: 7.44 A
